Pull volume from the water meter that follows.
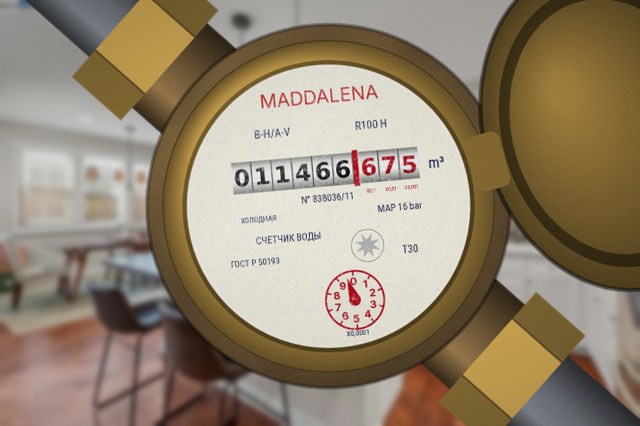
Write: 11466.6749 m³
